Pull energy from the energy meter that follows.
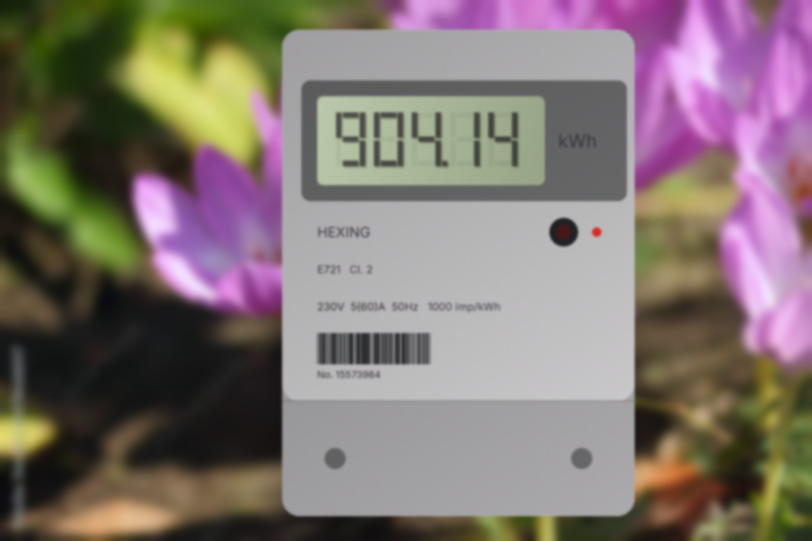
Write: 904.14 kWh
